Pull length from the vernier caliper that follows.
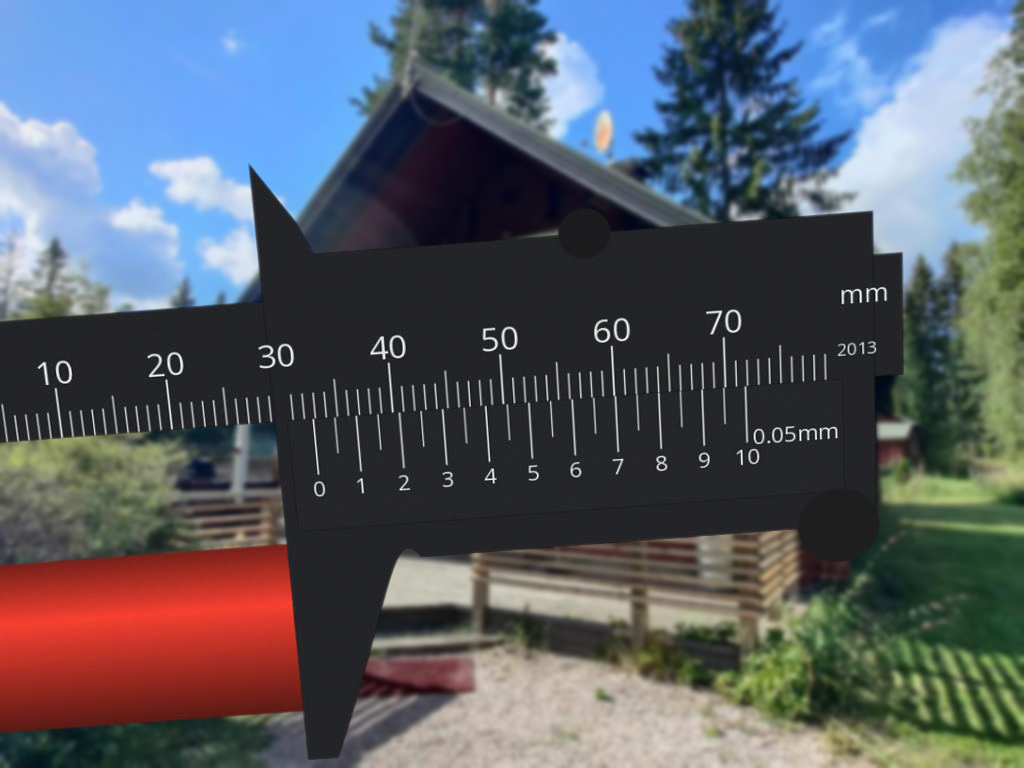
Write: 32.8 mm
